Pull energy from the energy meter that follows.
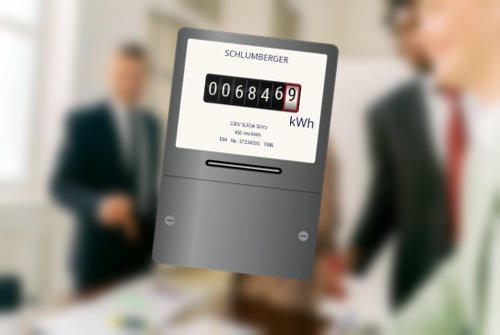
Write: 6846.9 kWh
